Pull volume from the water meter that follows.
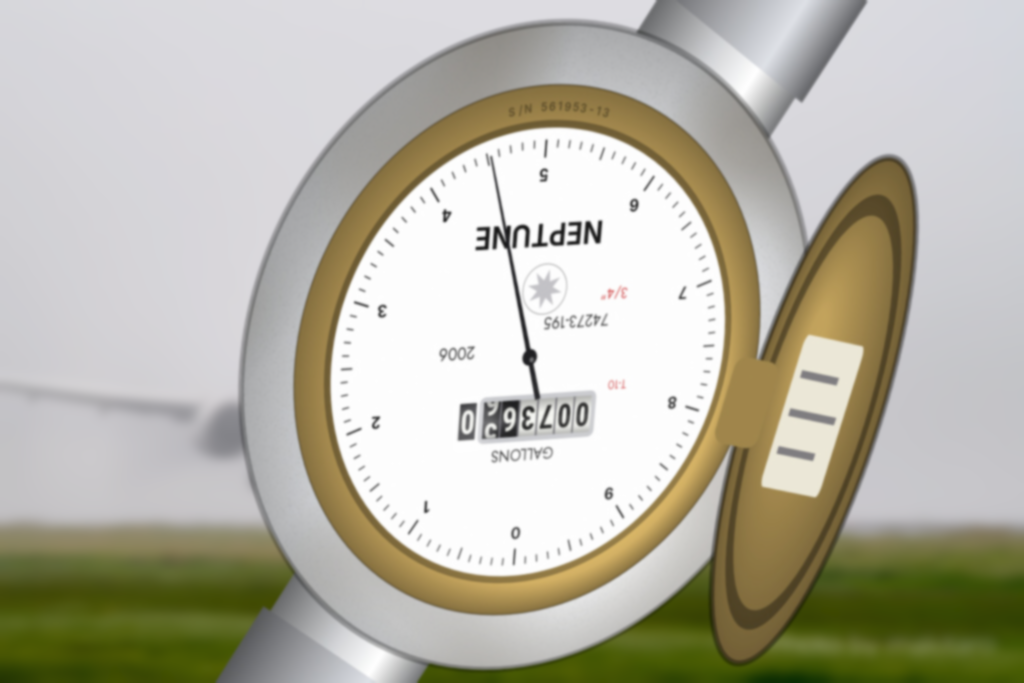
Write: 73654.5 gal
